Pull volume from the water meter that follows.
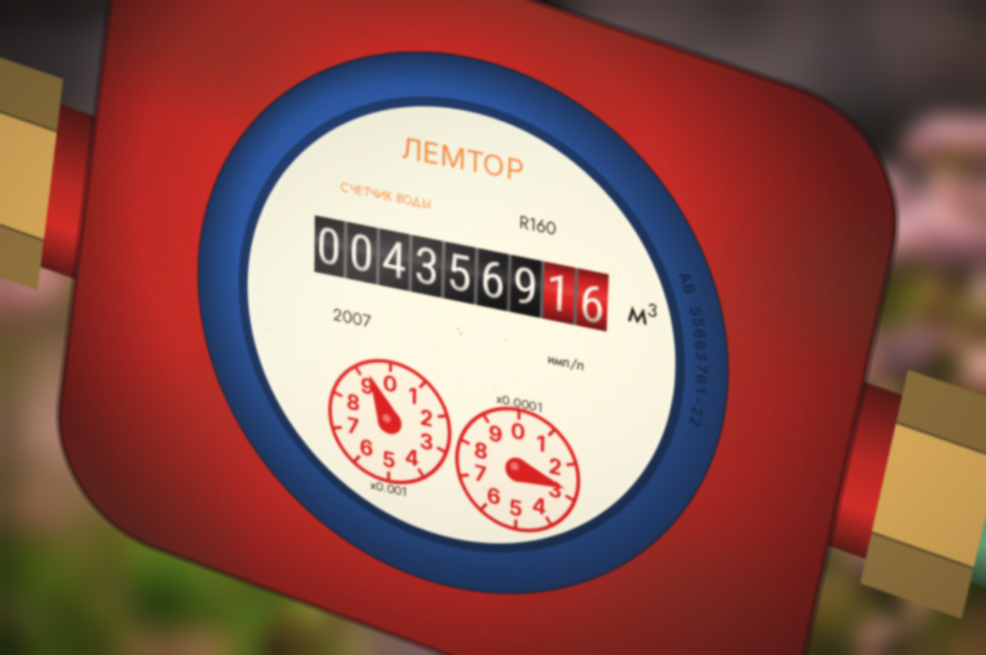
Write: 43569.1592 m³
